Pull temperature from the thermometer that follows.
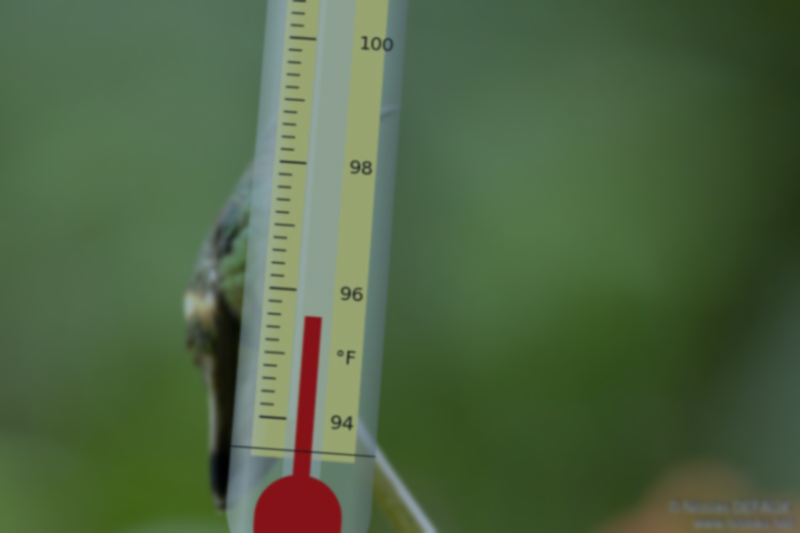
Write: 95.6 °F
